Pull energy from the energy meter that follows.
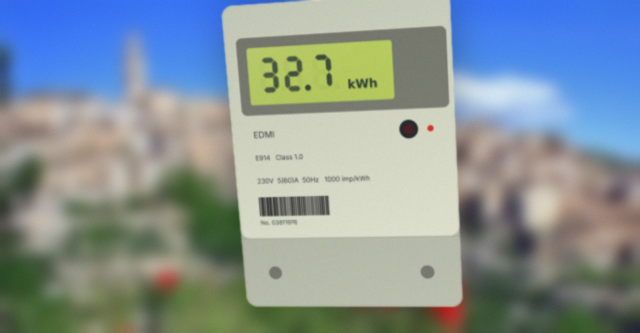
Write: 32.7 kWh
